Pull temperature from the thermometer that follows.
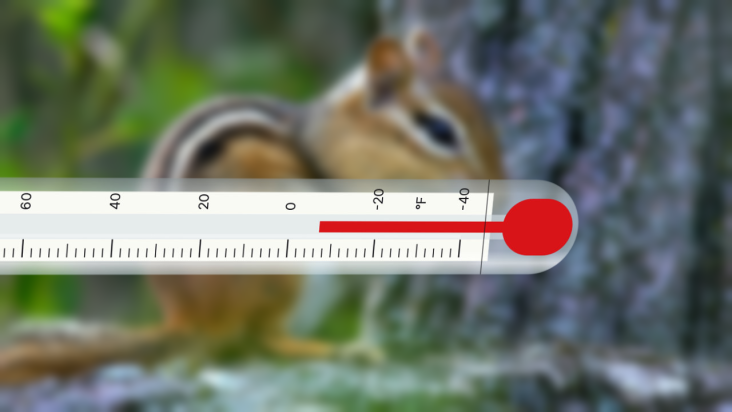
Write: -7 °F
